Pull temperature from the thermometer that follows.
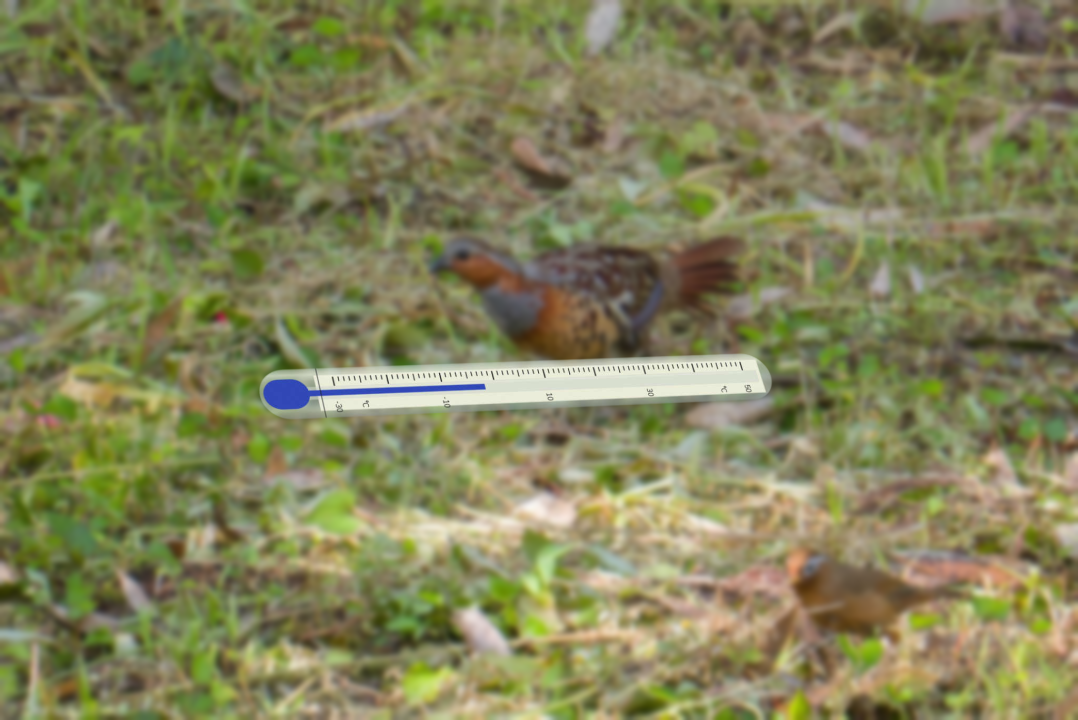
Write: -2 °C
